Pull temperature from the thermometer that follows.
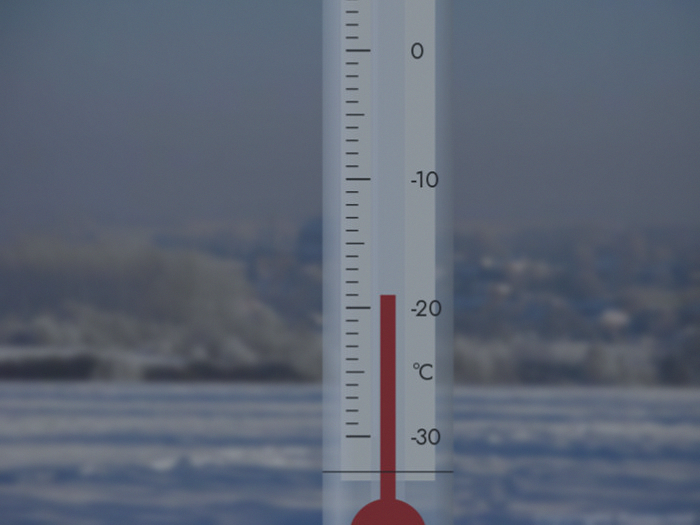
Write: -19 °C
